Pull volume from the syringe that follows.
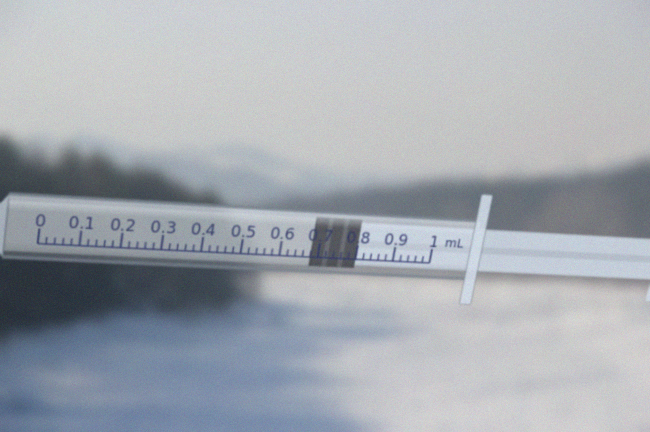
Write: 0.68 mL
